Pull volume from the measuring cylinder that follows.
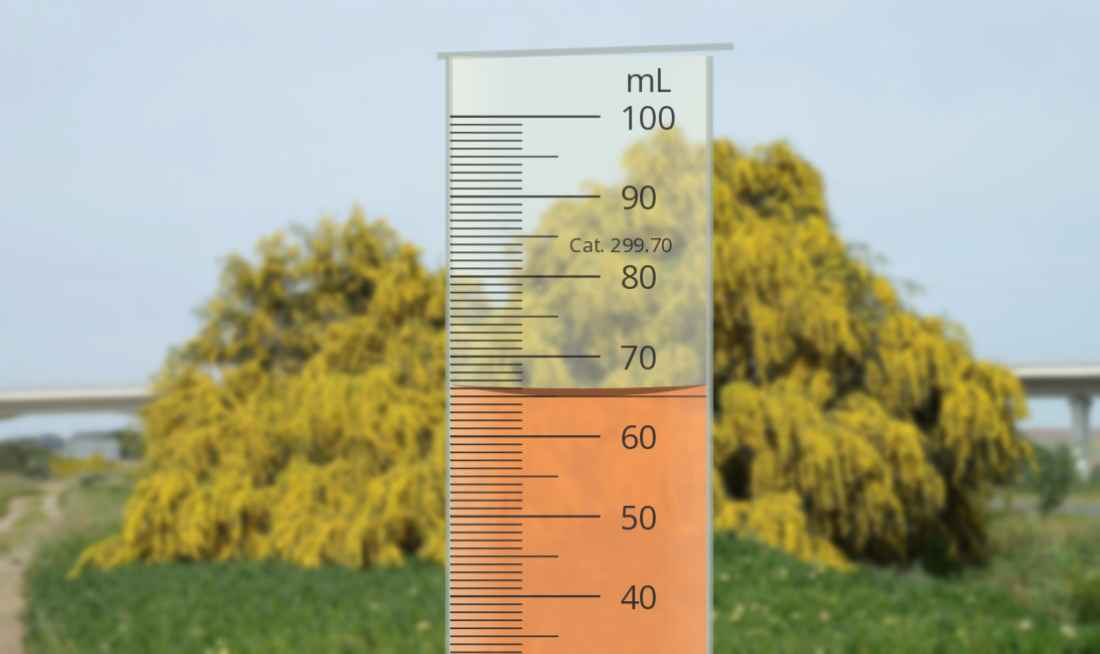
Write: 65 mL
